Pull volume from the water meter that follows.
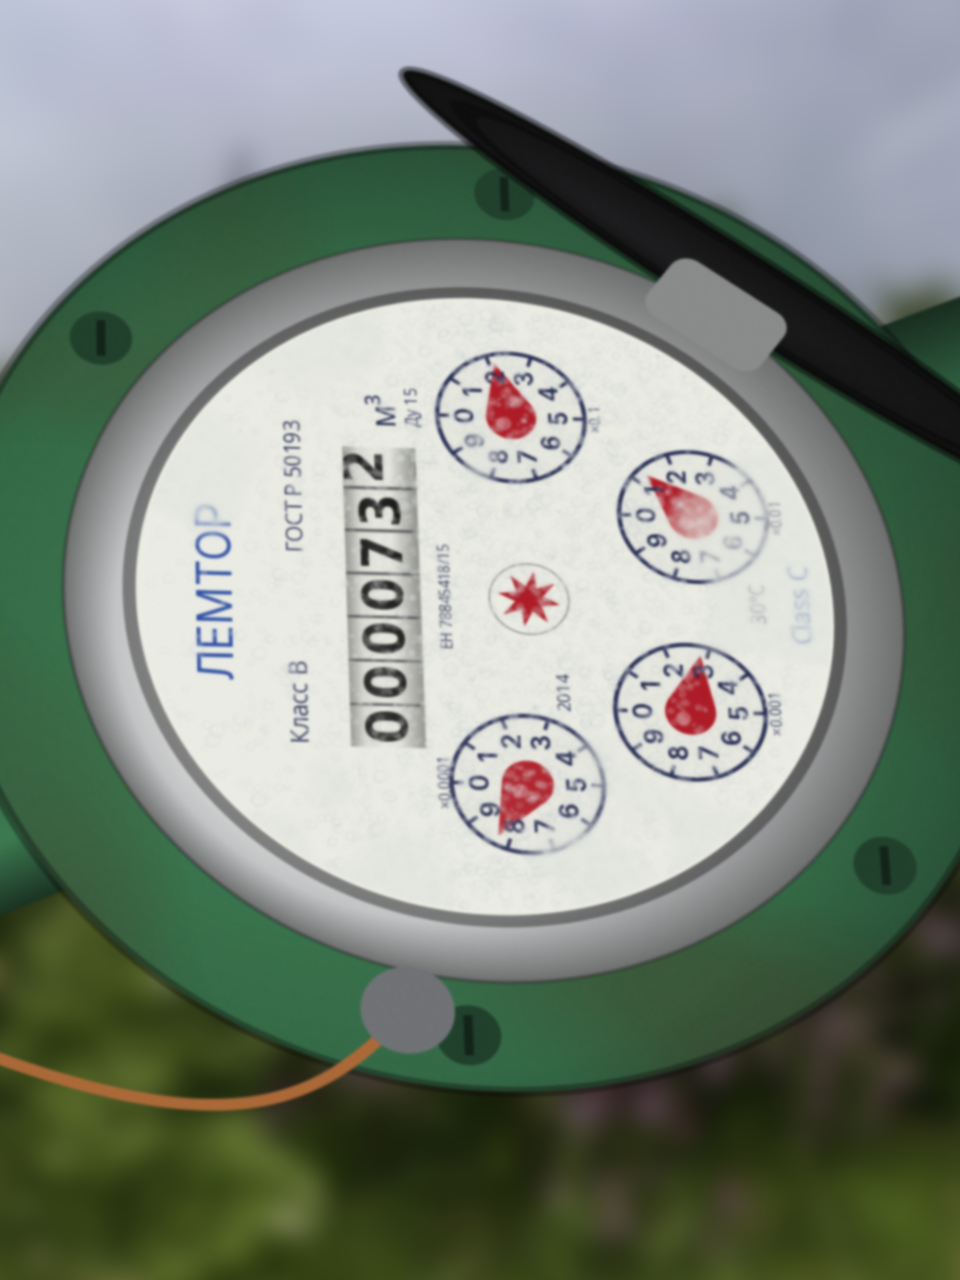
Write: 732.2128 m³
